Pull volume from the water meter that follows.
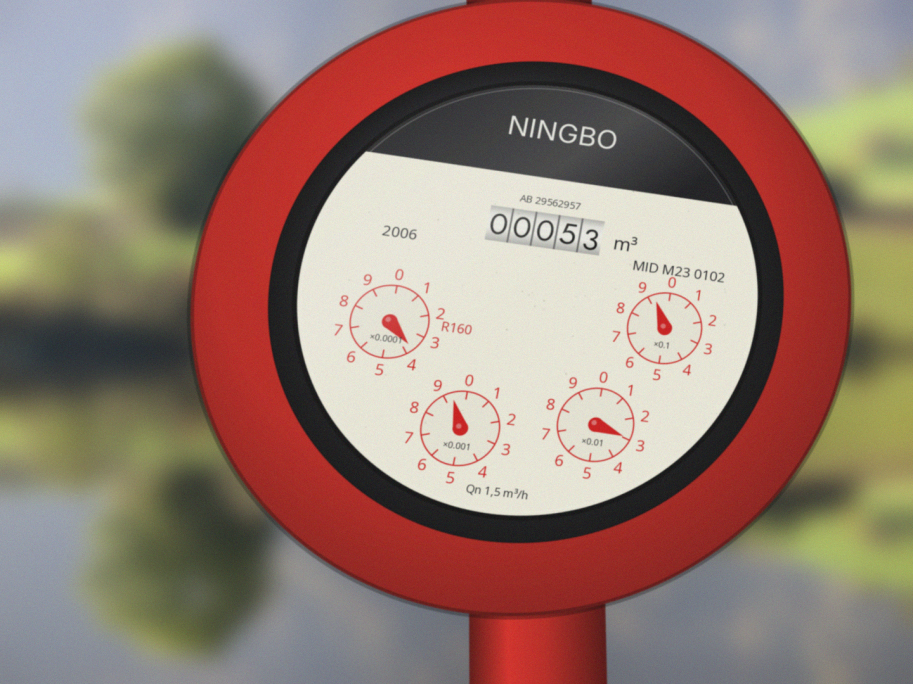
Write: 52.9293 m³
